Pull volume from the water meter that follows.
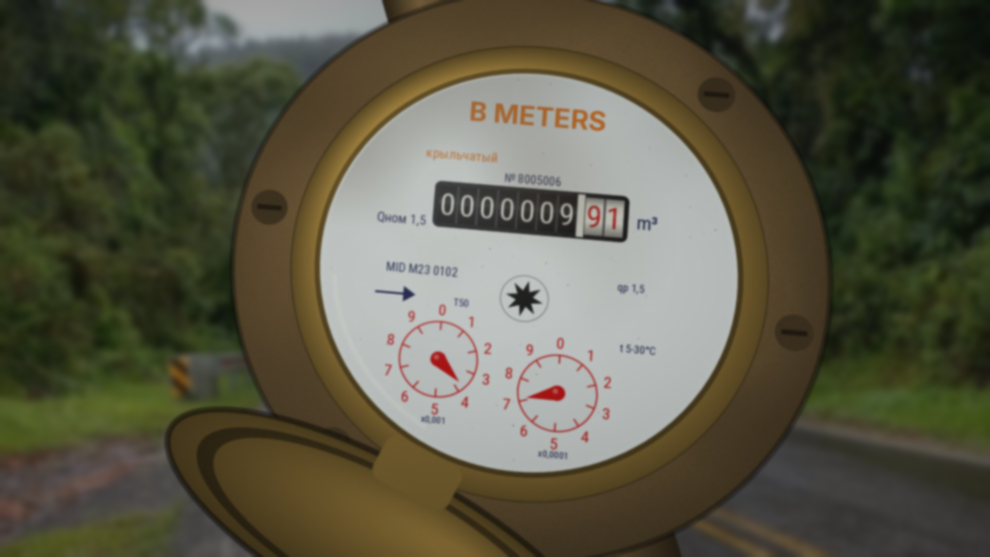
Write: 9.9137 m³
